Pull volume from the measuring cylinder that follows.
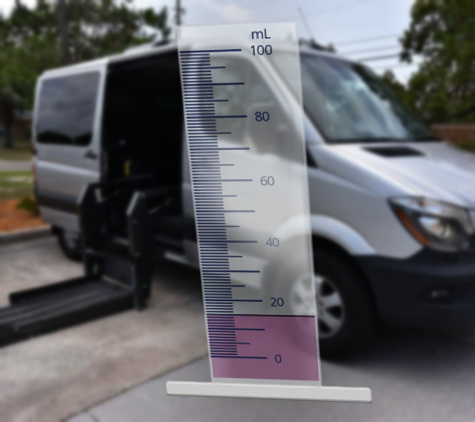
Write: 15 mL
